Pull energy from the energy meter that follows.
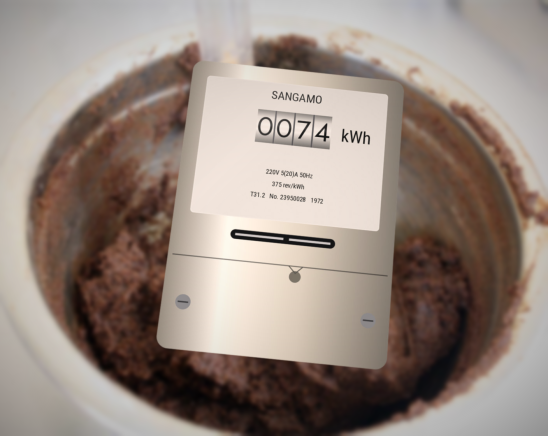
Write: 74 kWh
